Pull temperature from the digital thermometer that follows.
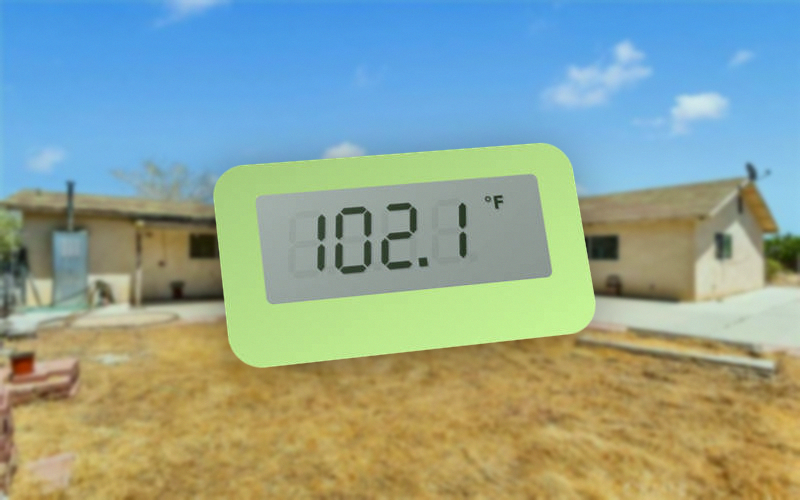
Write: 102.1 °F
